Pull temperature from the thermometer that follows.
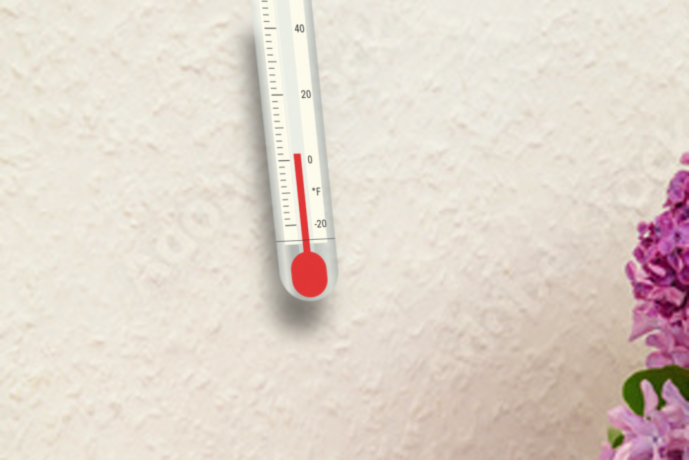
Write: 2 °F
